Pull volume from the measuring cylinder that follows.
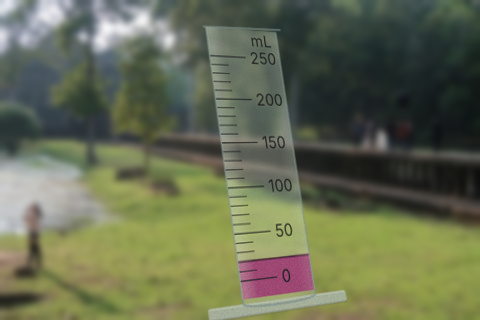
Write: 20 mL
